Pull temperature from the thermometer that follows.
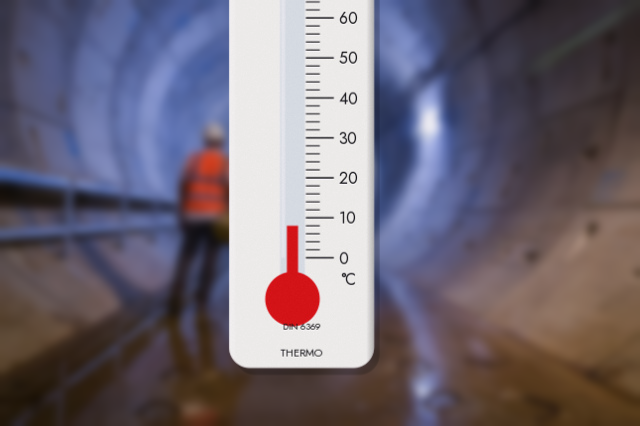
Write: 8 °C
